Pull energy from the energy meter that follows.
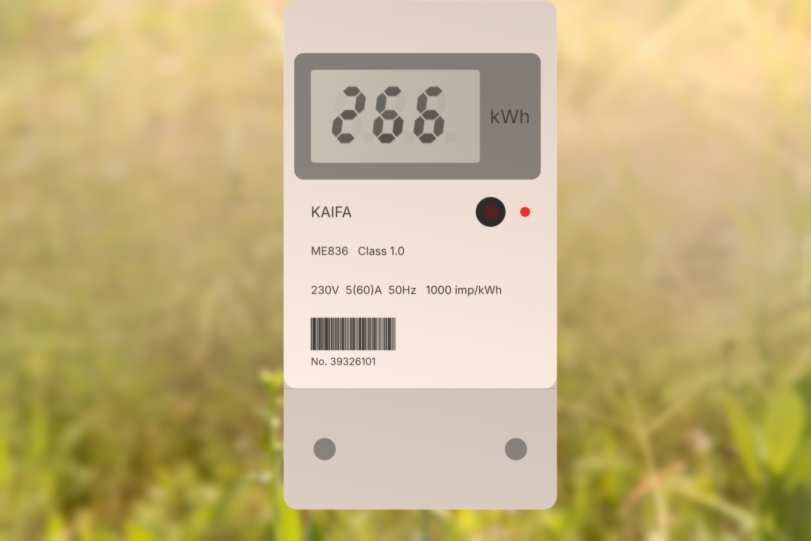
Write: 266 kWh
